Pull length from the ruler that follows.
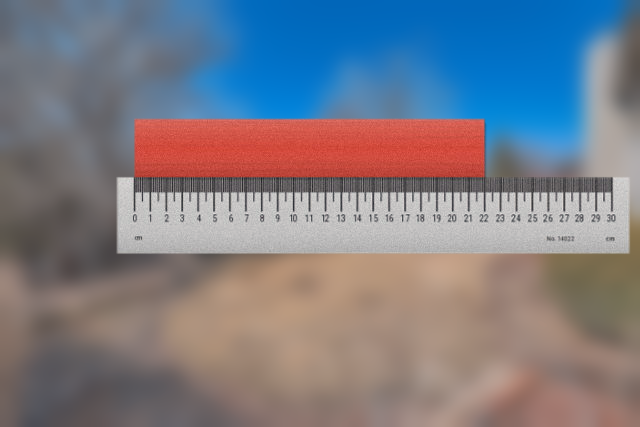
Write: 22 cm
